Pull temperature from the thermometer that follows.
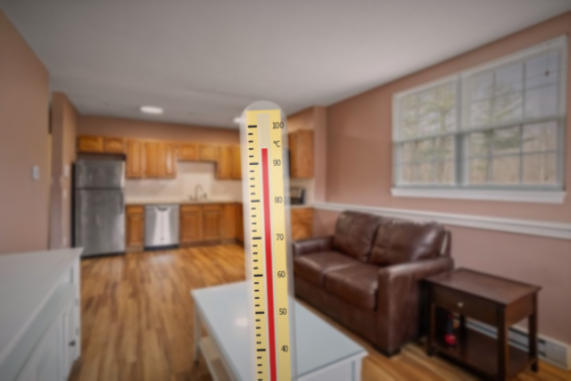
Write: 94 °C
